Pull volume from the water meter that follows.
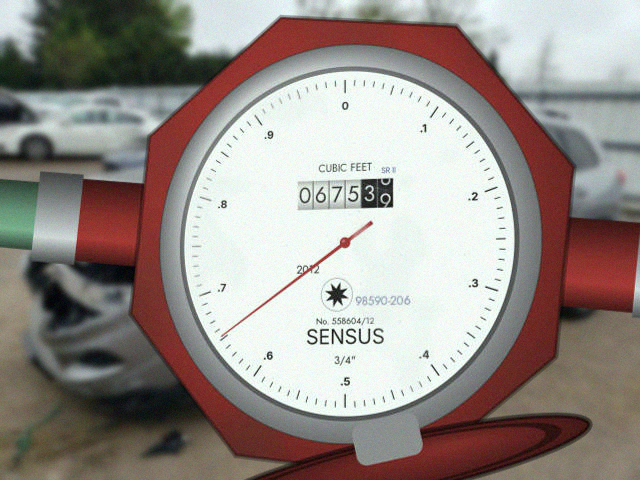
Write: 67538.65 ft³
